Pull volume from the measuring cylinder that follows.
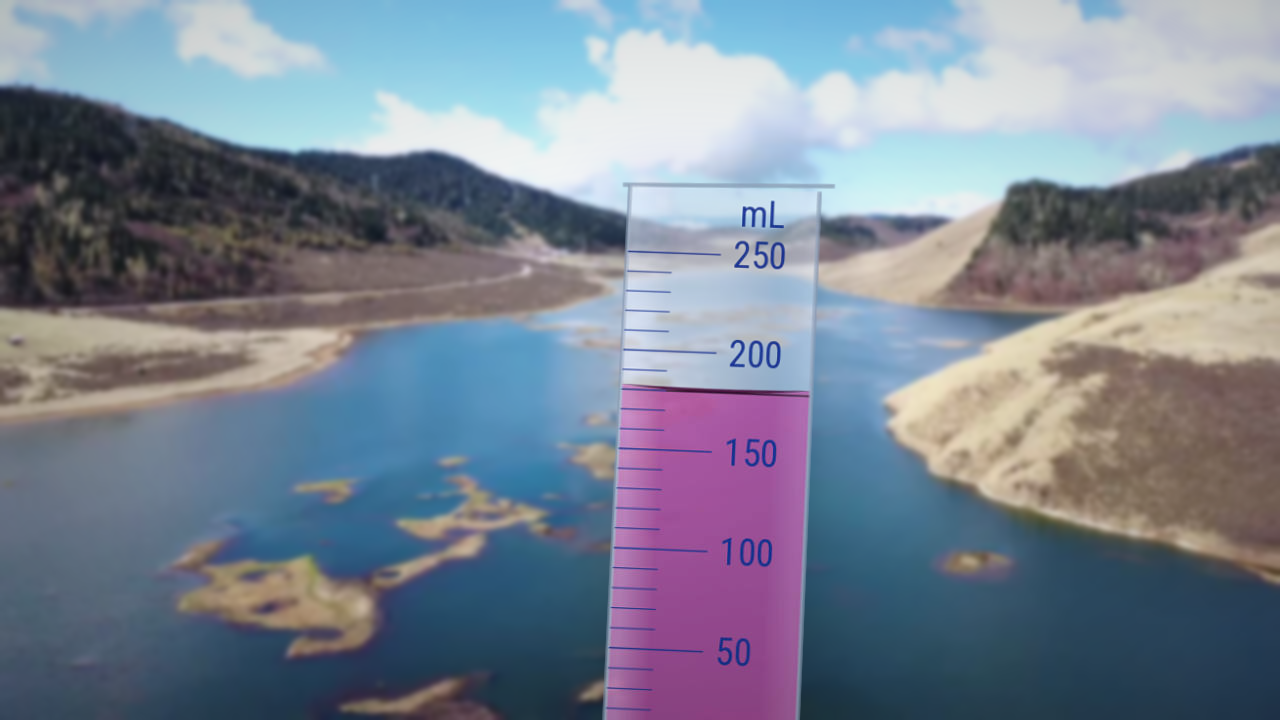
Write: 180 mL
